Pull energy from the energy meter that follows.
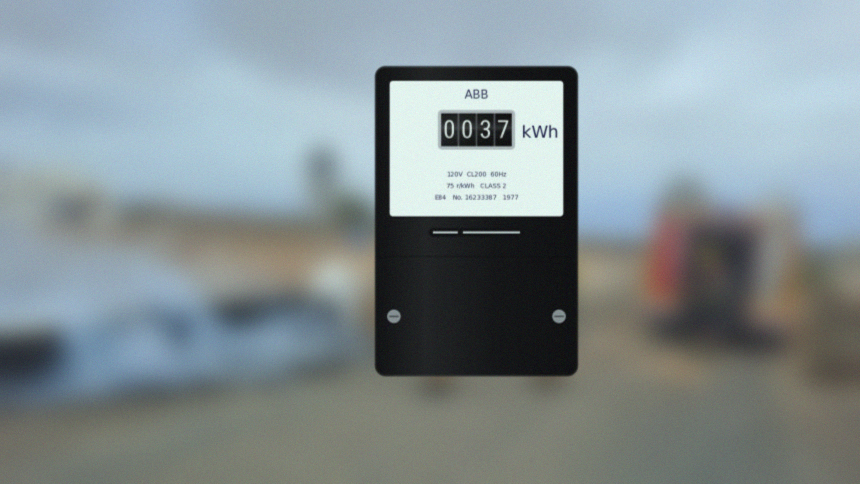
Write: 37 kWh
